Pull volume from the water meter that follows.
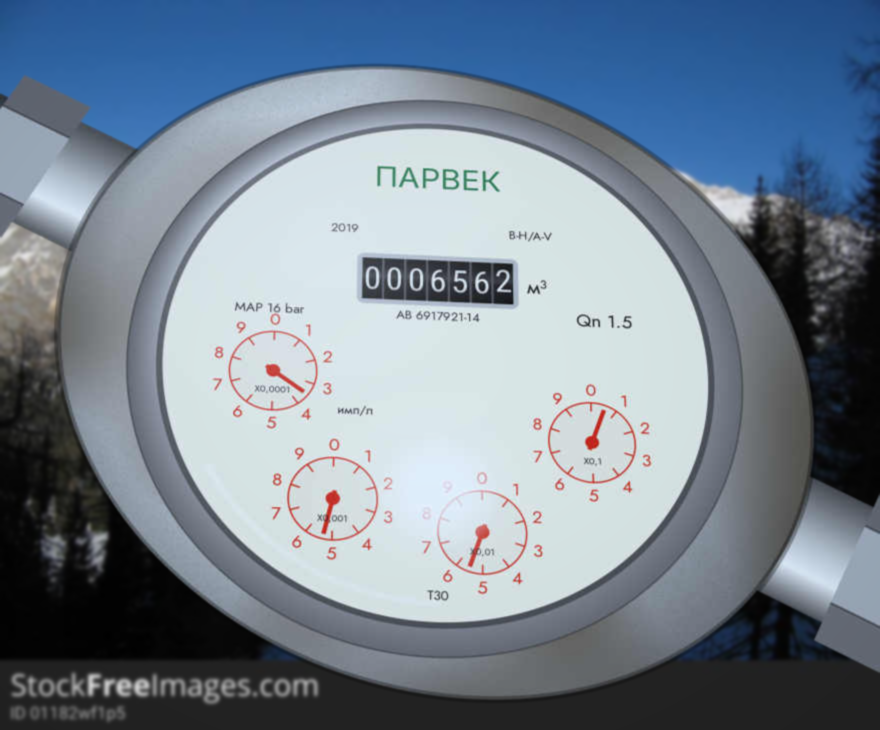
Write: 6562.0553 m³
